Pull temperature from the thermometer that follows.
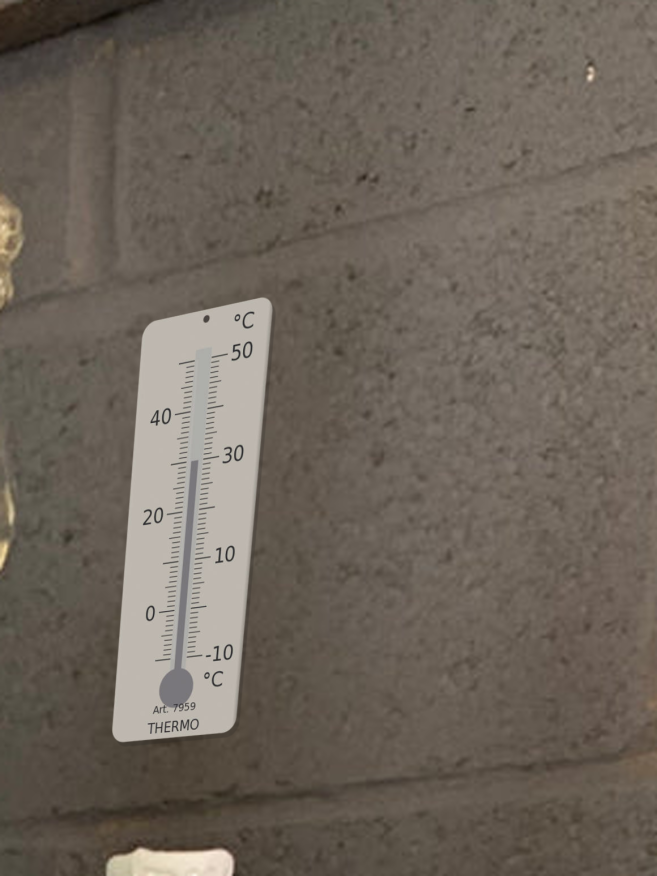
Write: 30 °C
